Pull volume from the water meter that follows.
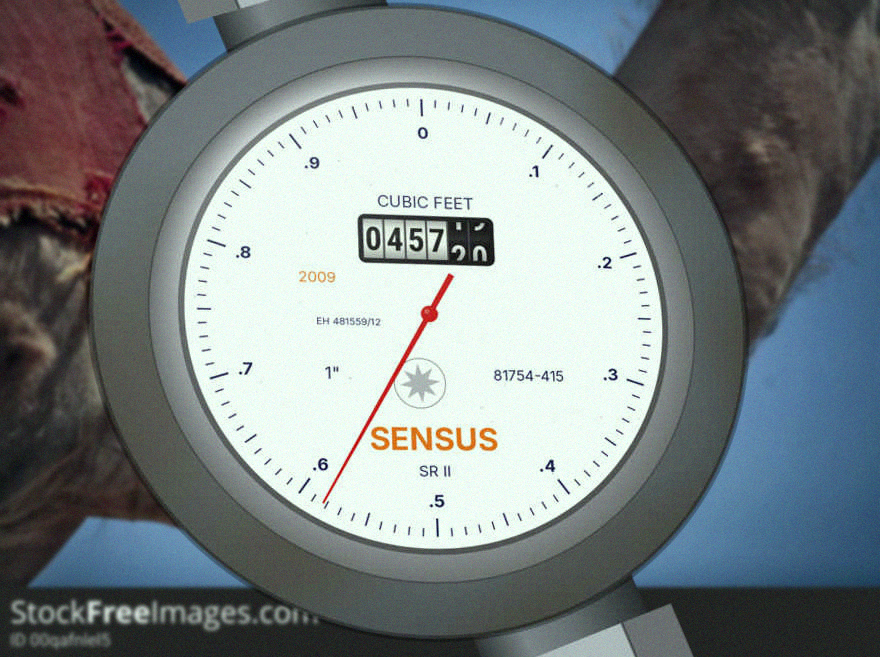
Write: 45719.58 ft³
